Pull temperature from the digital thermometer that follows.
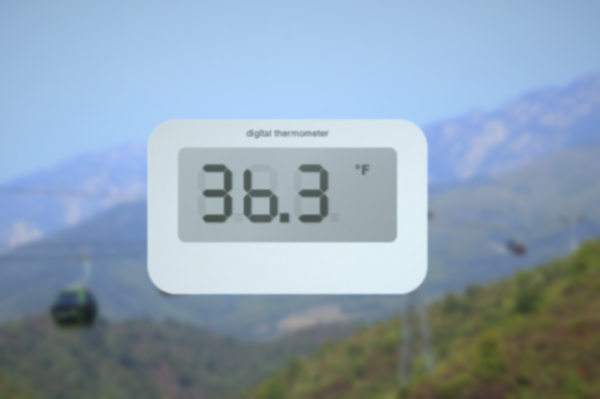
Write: 36.3 °F
